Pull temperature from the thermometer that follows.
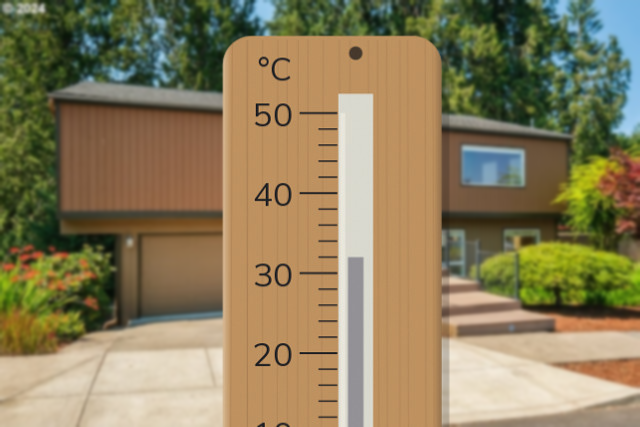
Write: 32 °C
